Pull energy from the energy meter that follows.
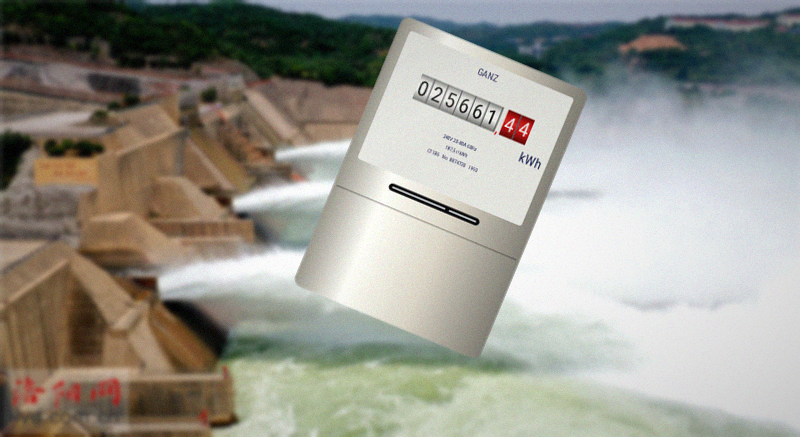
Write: 25661.44 kWh
